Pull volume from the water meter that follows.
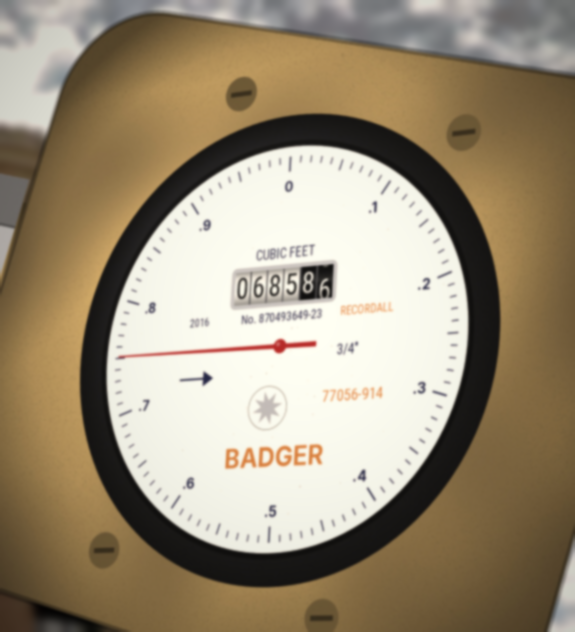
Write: 68585.75 ft³
